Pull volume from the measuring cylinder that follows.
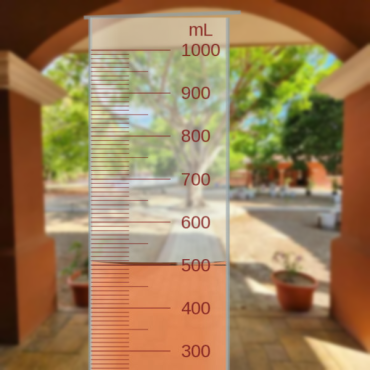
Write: 500 mL
